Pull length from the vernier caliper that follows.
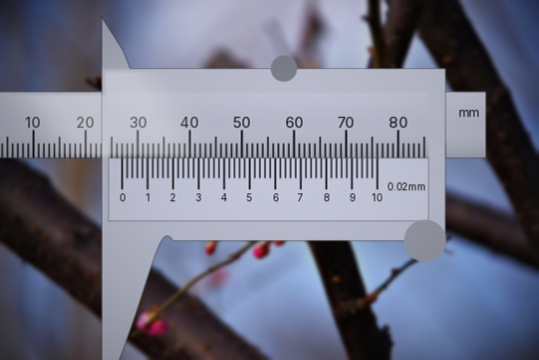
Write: 27.0 mm
